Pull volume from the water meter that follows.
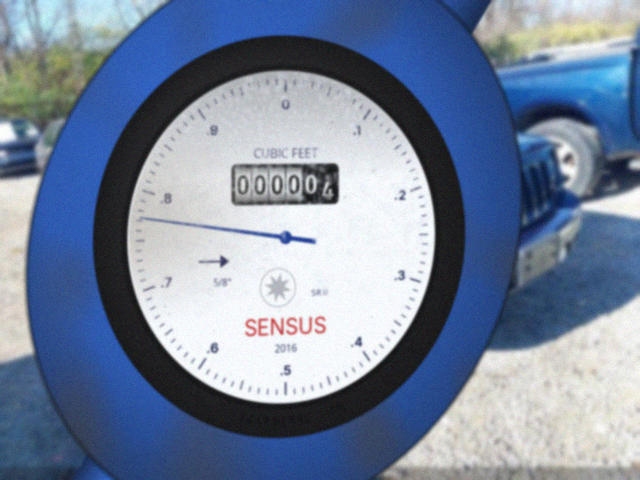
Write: 3.77 ft³
